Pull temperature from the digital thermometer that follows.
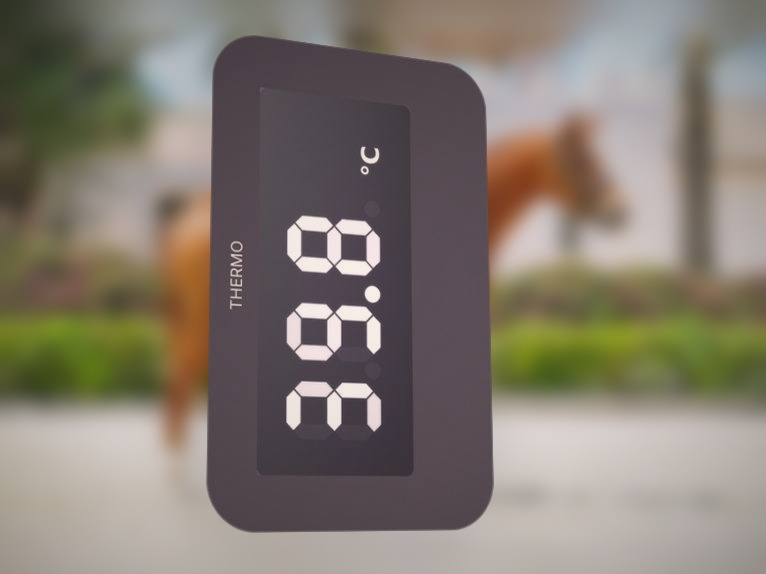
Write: 39.8 °C
